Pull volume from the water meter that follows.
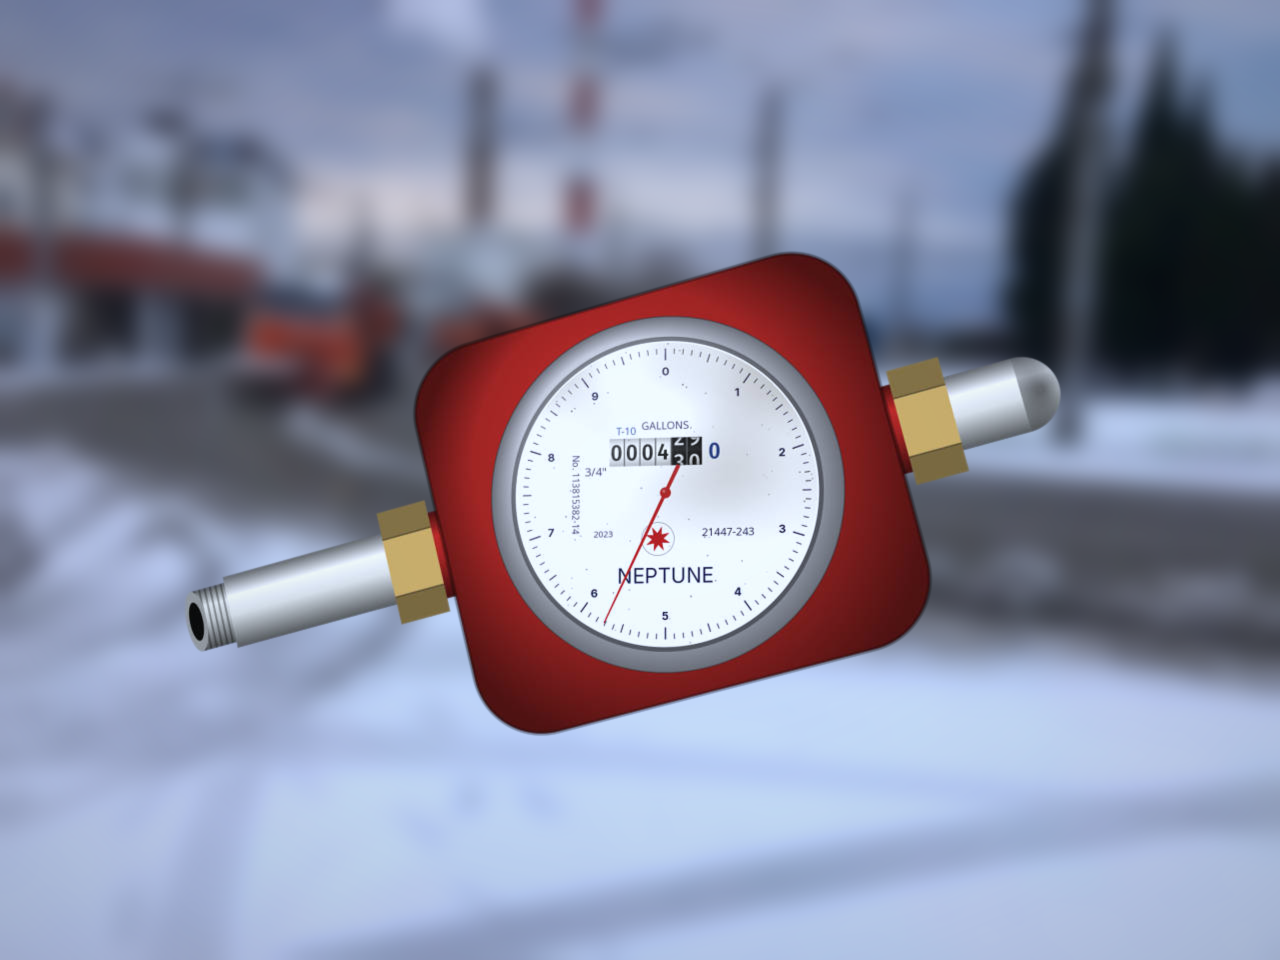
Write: 4295.7 gal
